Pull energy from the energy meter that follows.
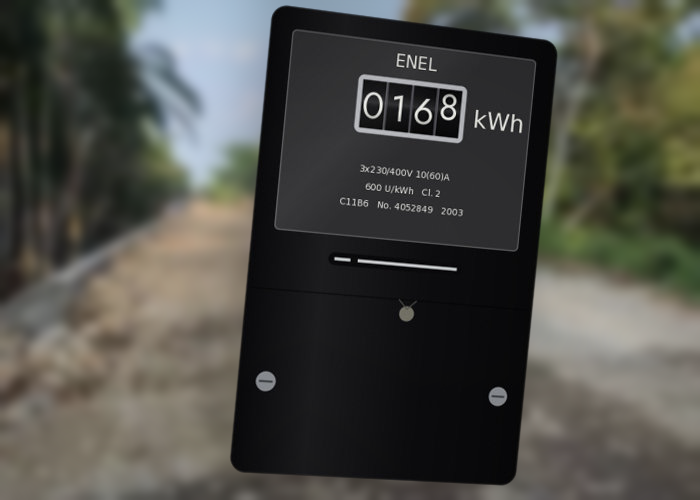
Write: 168 kWh
